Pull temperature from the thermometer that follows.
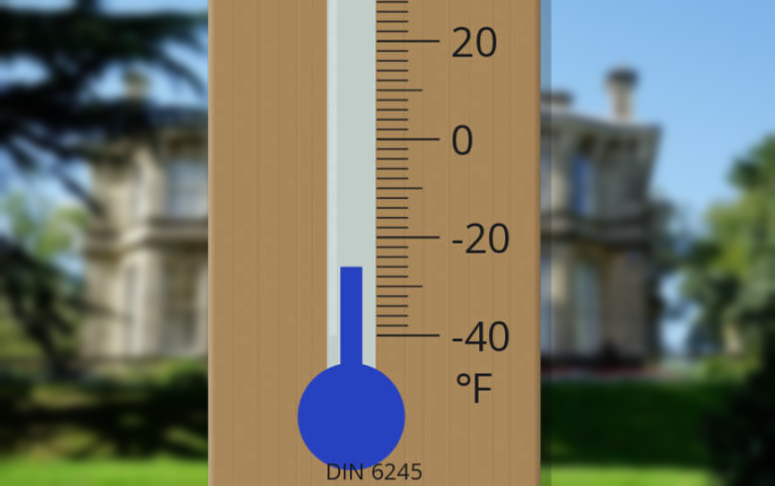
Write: -26 °F
